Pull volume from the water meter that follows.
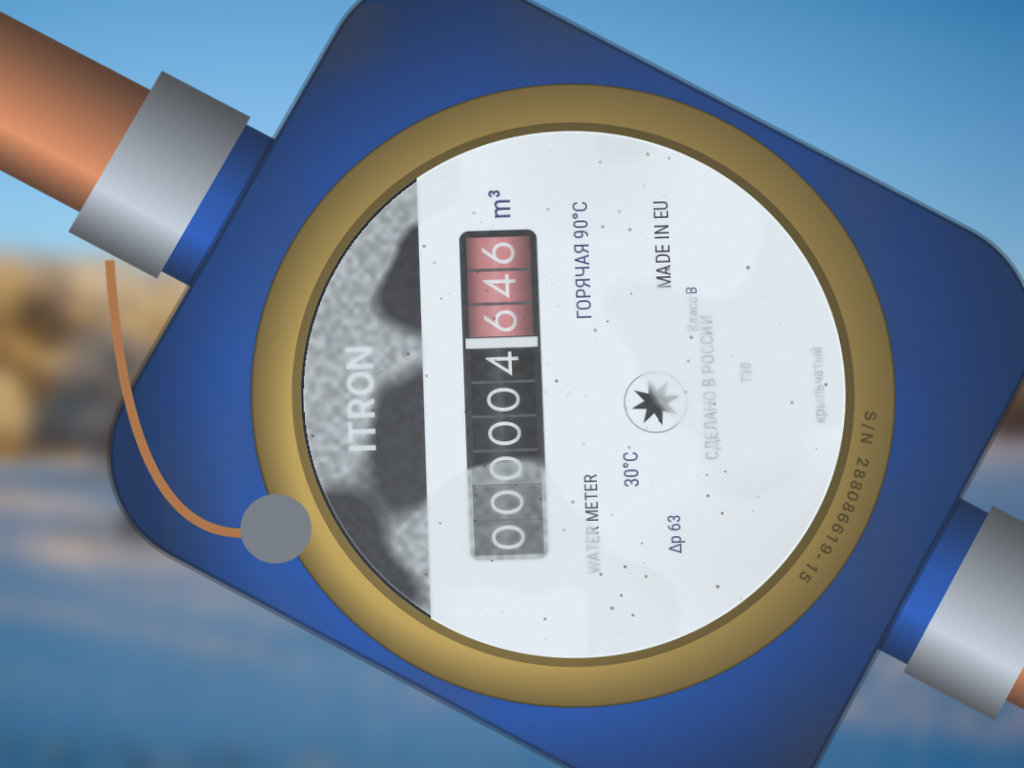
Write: 4.646 m³
